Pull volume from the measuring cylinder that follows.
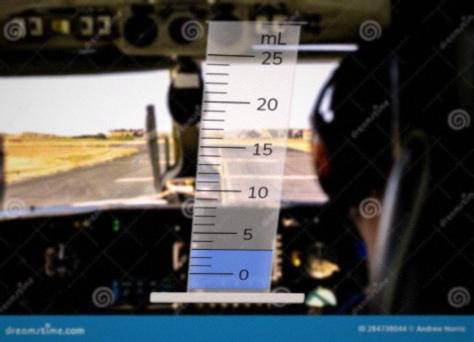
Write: 3 mL
